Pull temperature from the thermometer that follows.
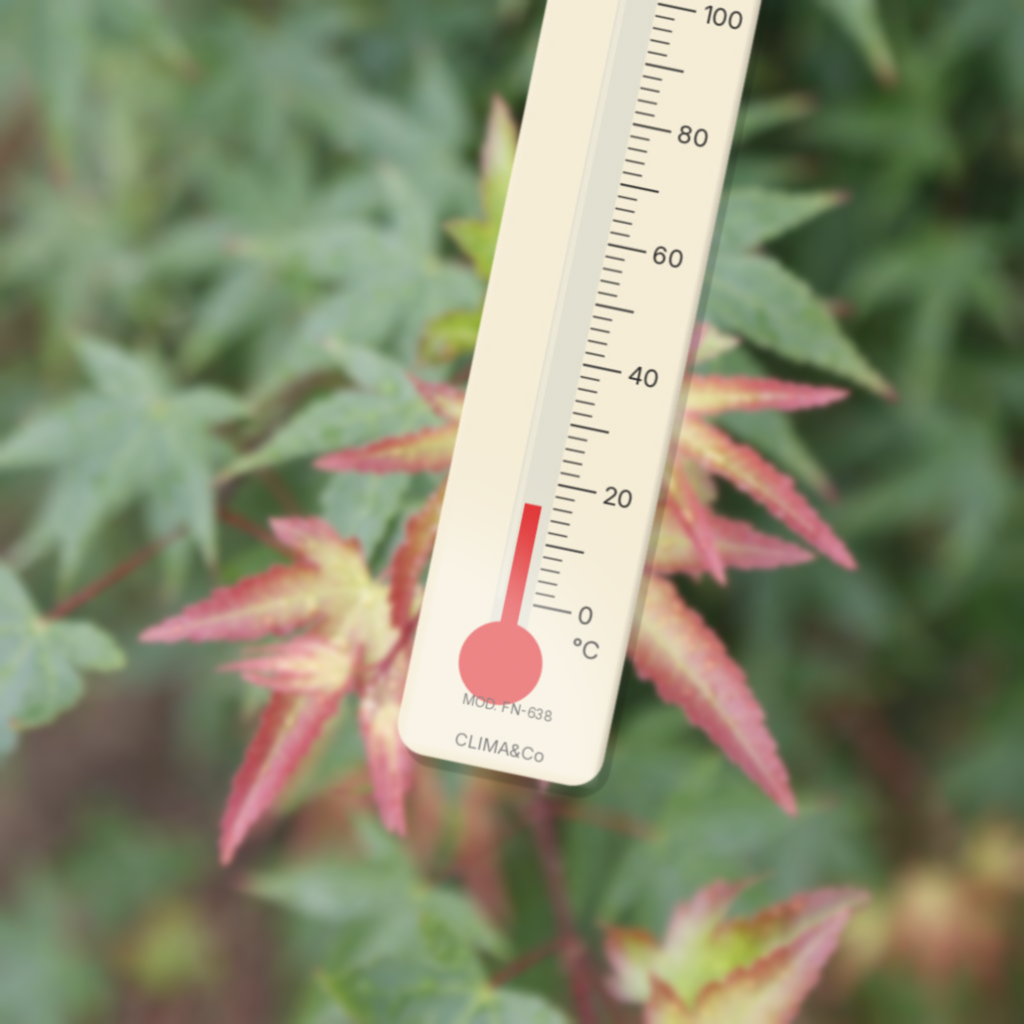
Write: 16 °C
